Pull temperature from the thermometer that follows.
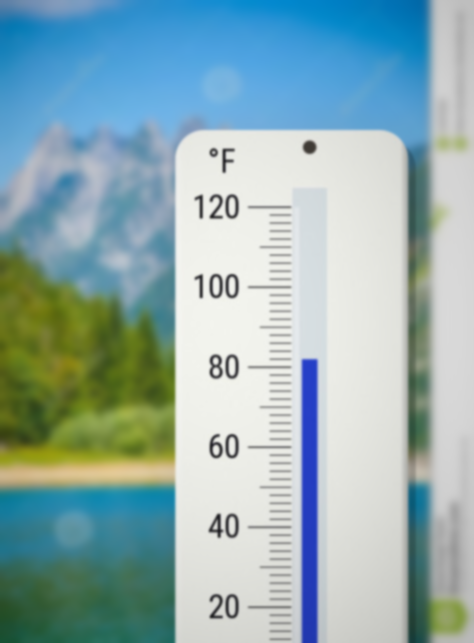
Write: 82 °F
